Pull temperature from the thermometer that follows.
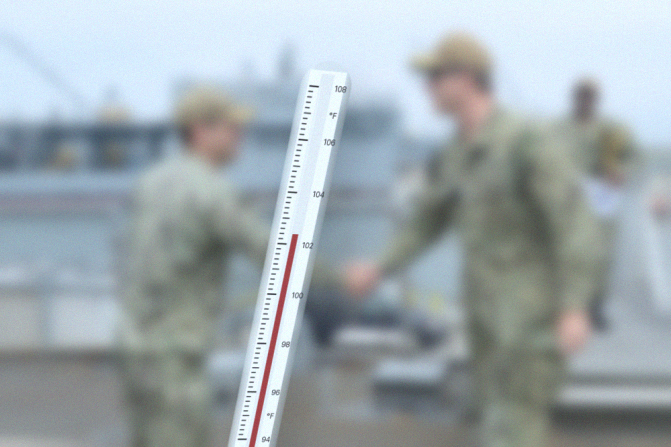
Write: 102.4 °F
